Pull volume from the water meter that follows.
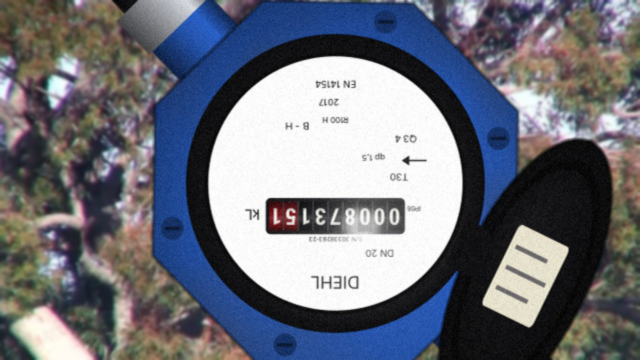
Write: 8731.51 kL
